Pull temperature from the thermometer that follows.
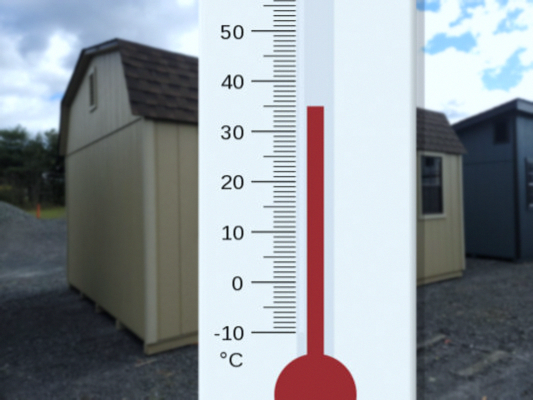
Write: 35 °C
